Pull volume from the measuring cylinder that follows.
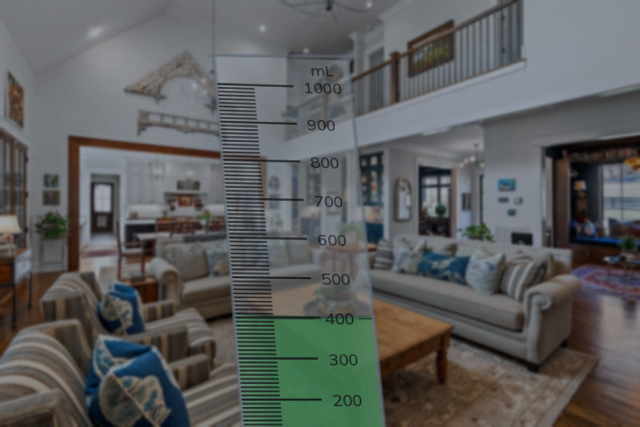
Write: 400 mL
